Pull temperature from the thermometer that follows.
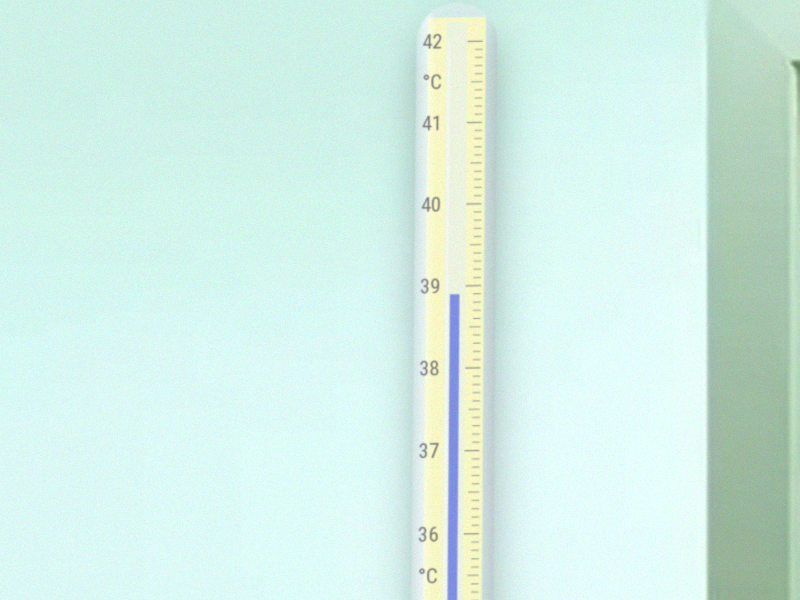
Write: 38.9 °C
